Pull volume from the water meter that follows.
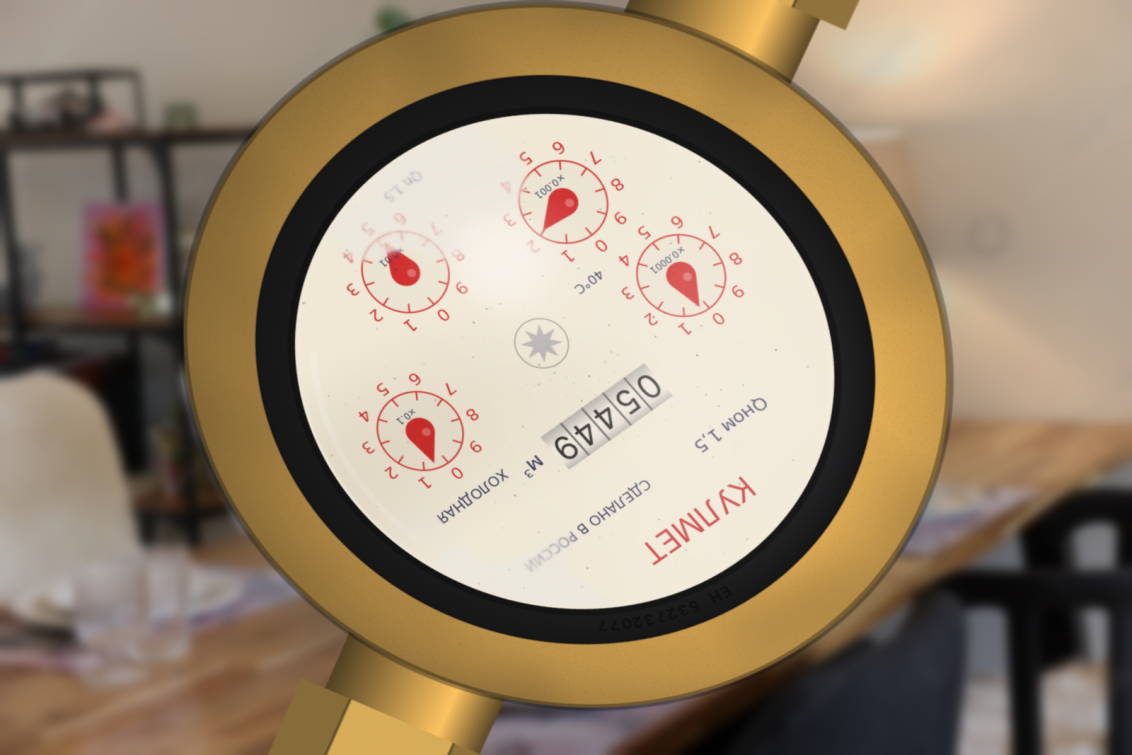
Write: 5449.0520 m³
